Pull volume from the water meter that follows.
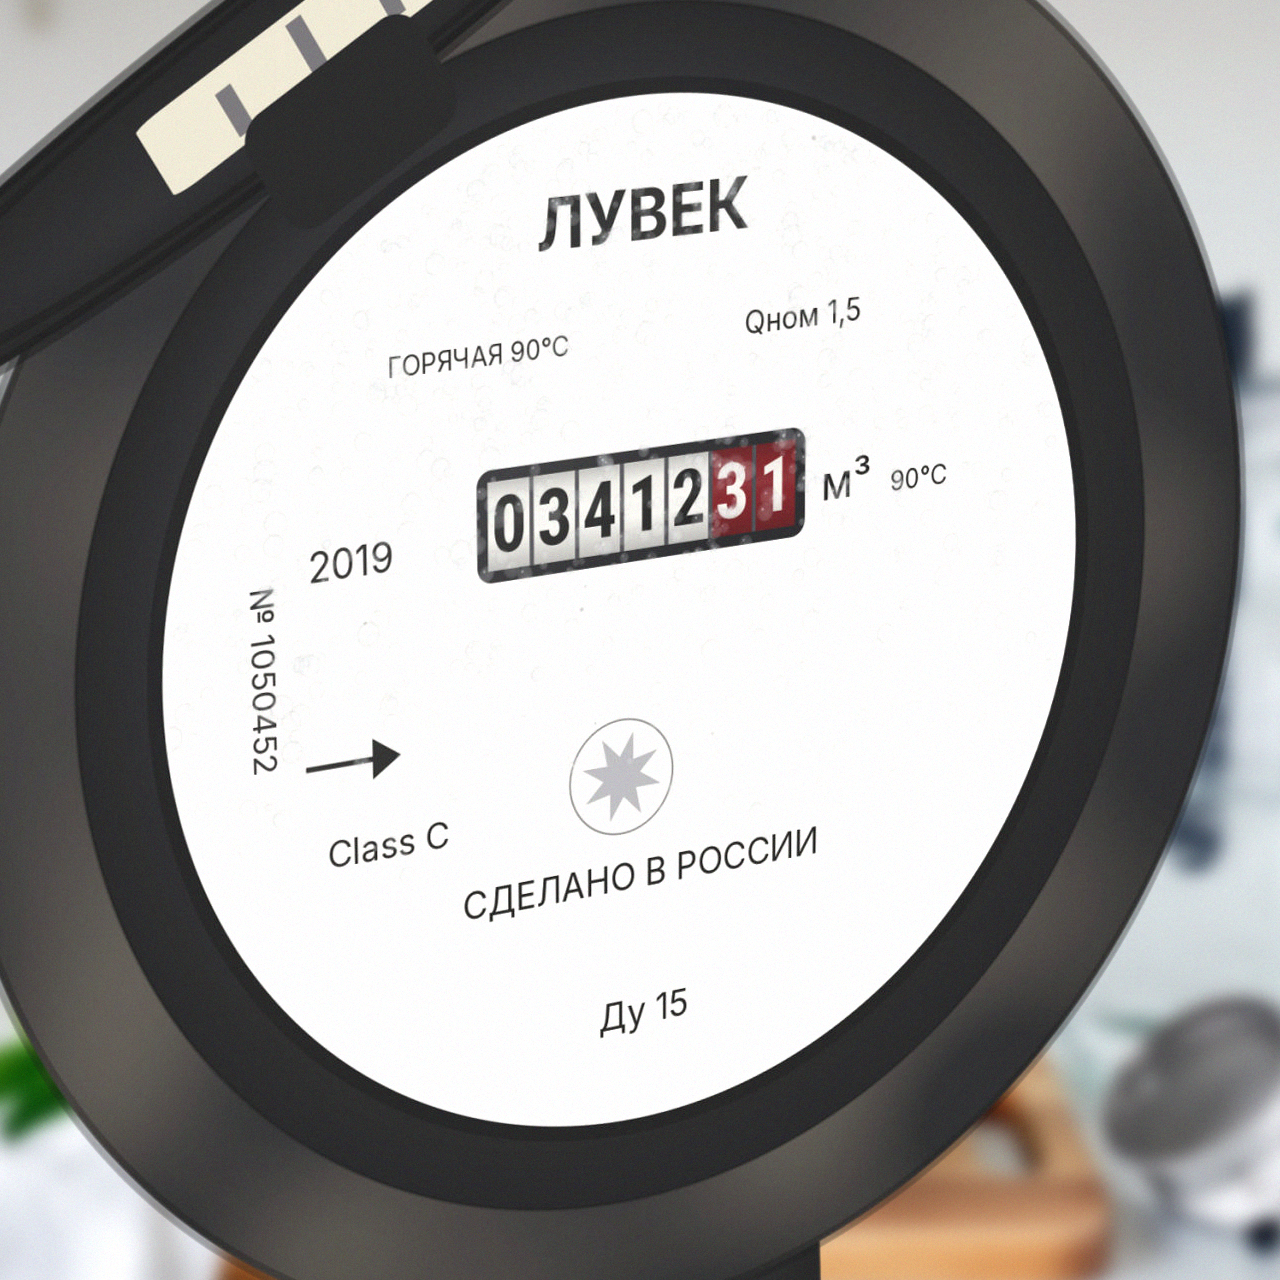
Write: 3412.31 m³
